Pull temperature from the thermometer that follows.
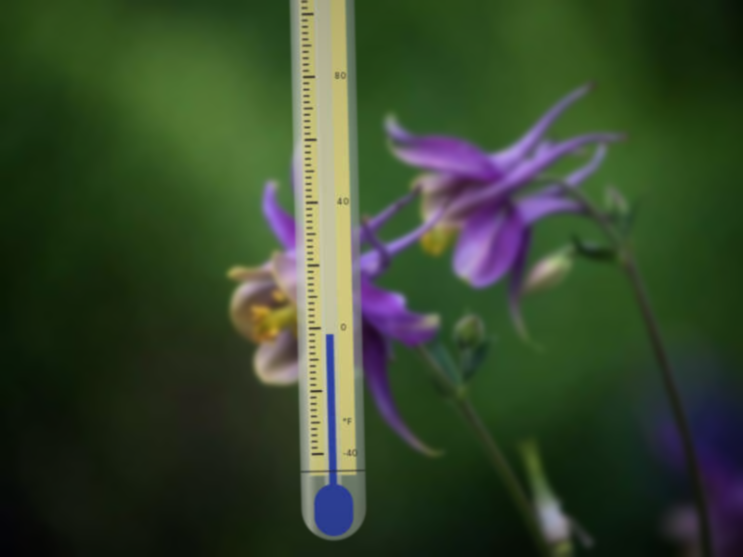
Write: -2 °F
